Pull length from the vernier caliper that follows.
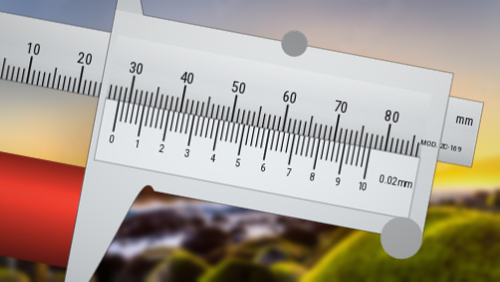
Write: 28.0 mm
